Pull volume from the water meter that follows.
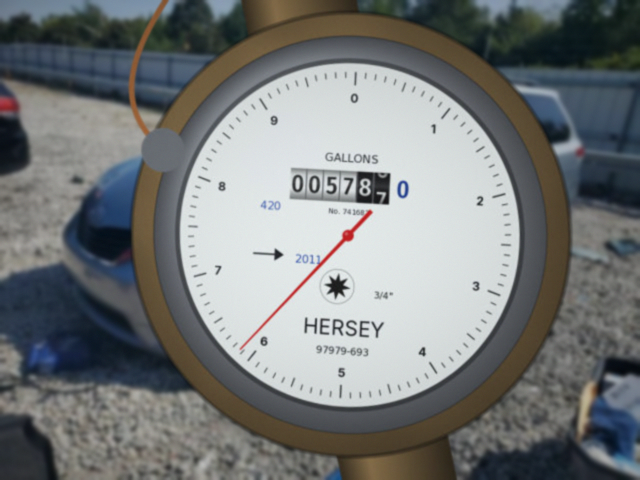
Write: 57866.1 gal
